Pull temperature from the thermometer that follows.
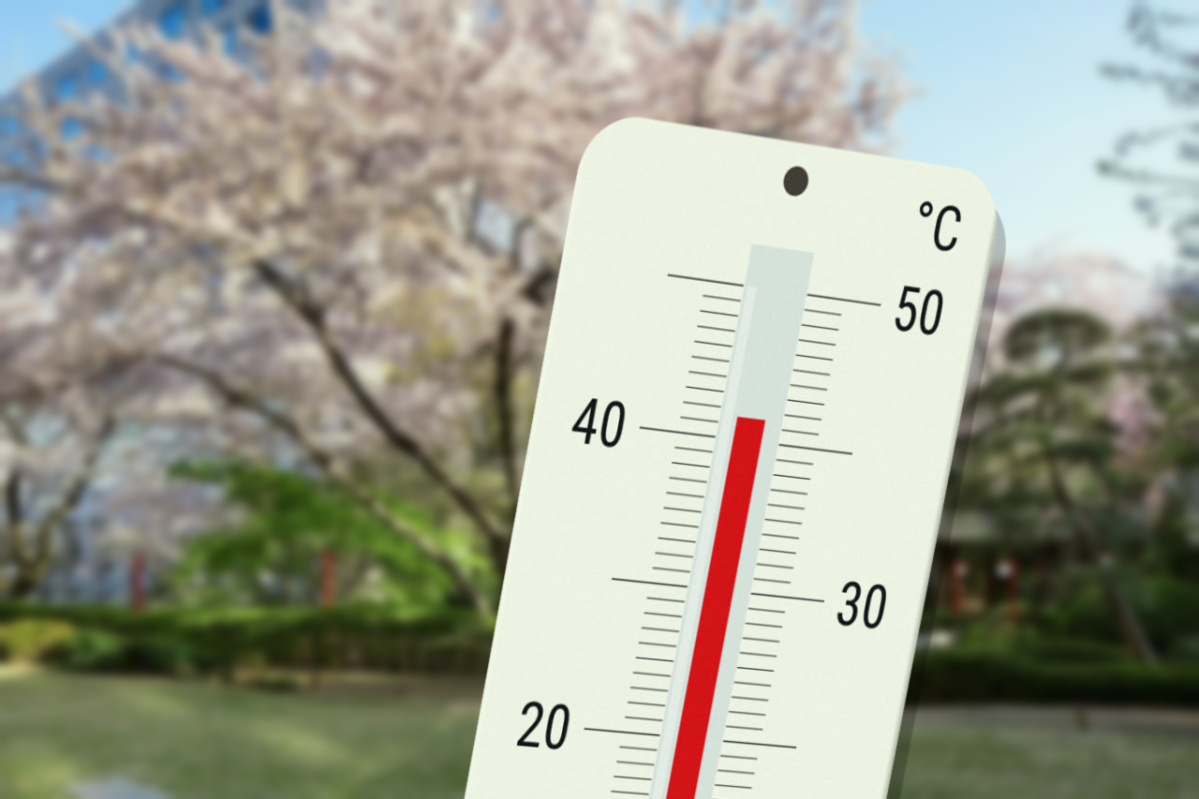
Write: 41.5 °C
